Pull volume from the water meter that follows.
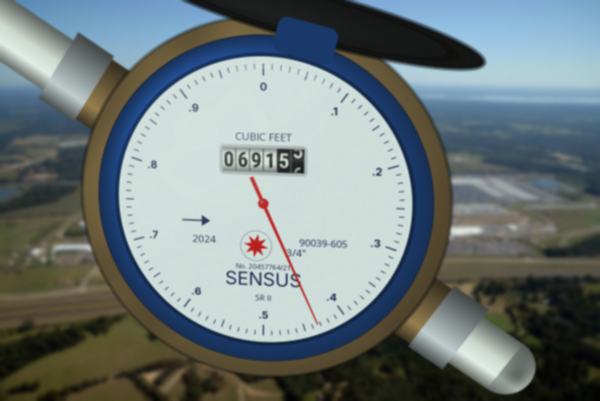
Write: 69155.43 ft³
